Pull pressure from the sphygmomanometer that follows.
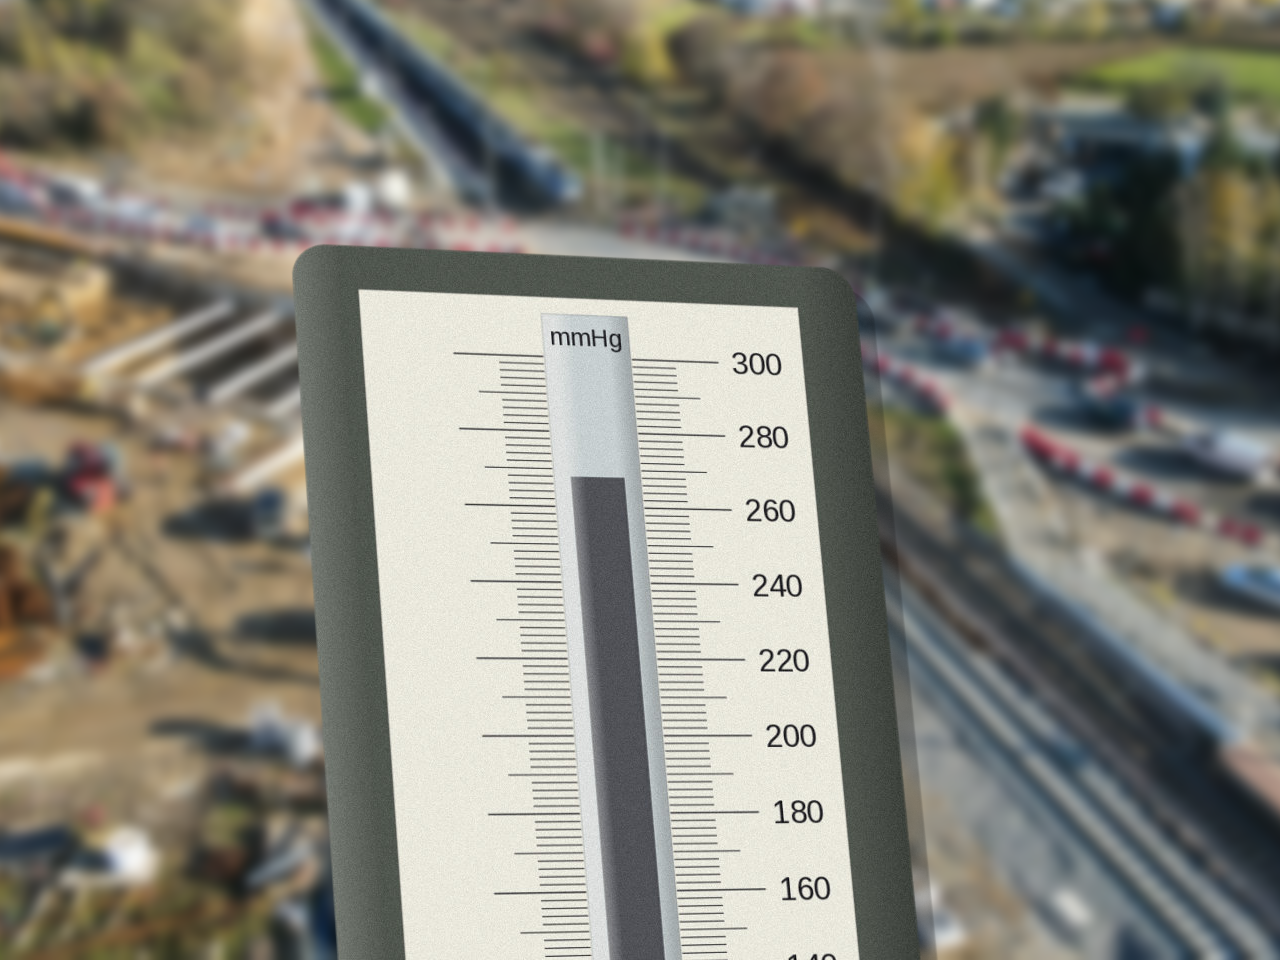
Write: 268 mmHg
